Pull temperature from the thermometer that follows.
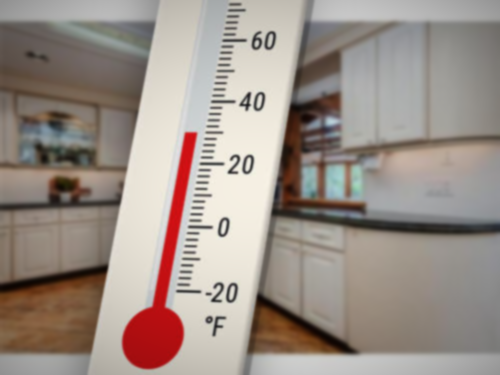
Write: 30 °F
